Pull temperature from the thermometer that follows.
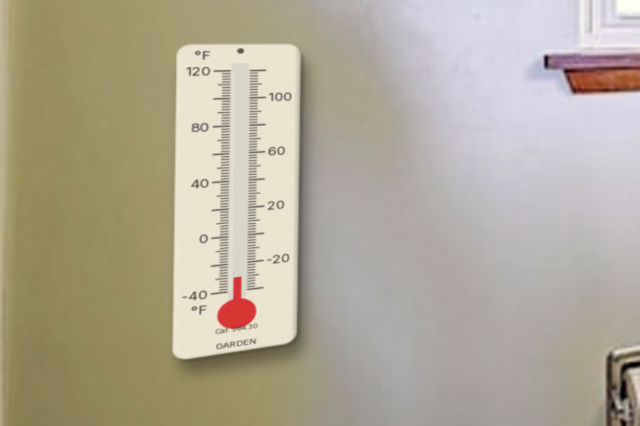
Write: -30 °F
